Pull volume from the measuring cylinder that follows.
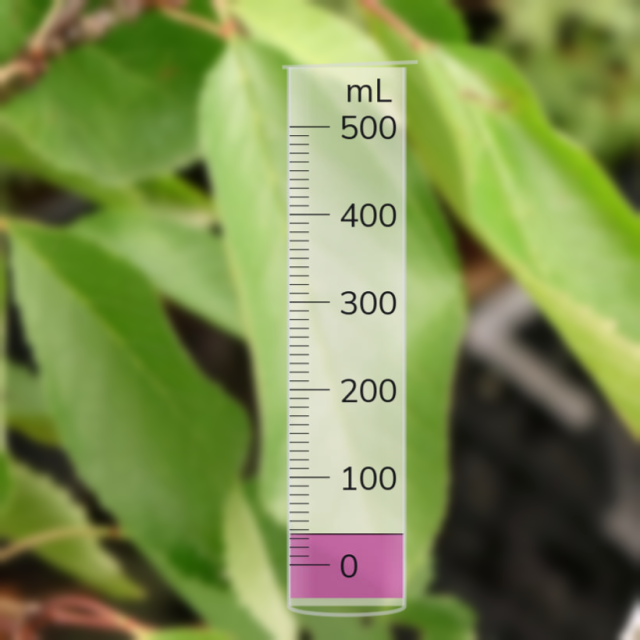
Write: 35 mL
